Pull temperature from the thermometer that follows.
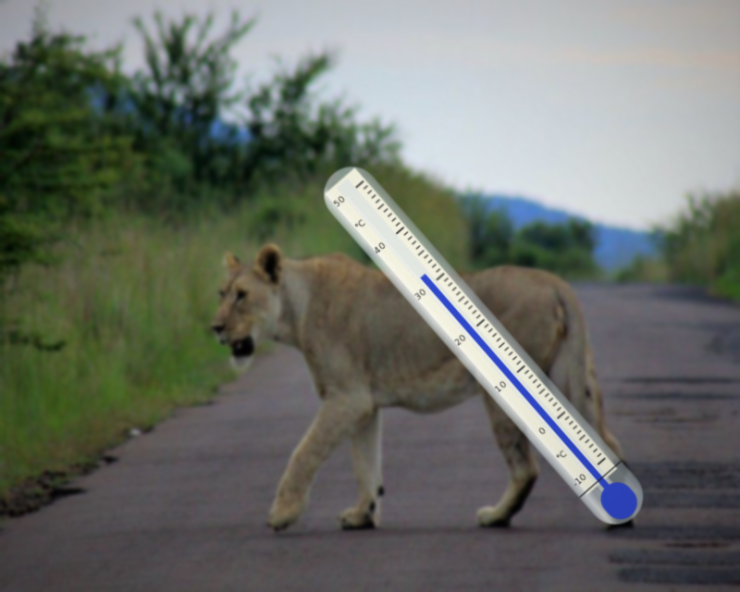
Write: 32 °C
